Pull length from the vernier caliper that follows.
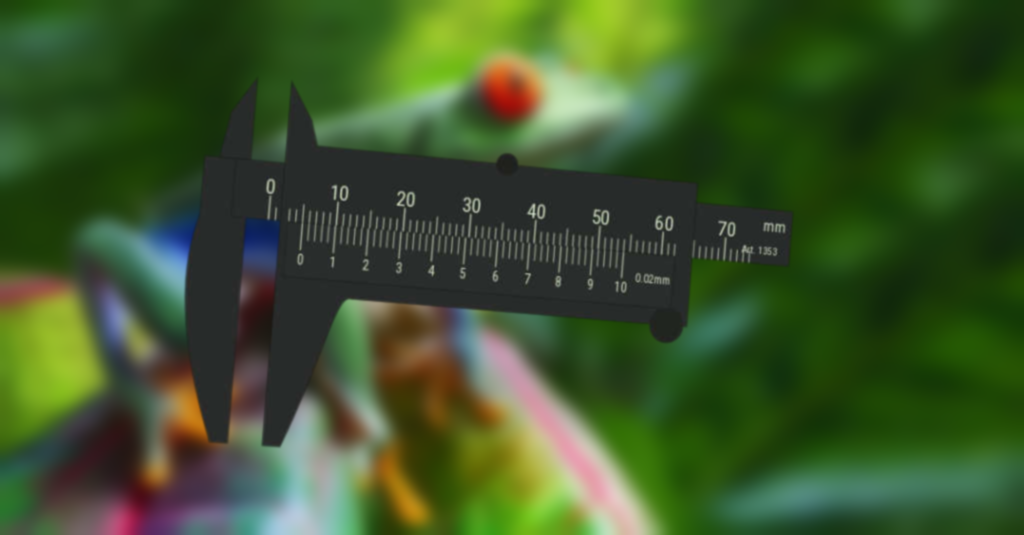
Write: 5.0 mm
